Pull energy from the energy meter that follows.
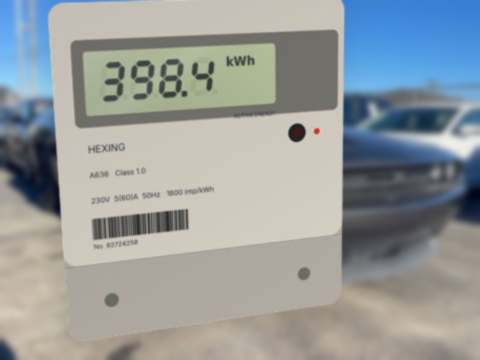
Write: 398.4 kWh
